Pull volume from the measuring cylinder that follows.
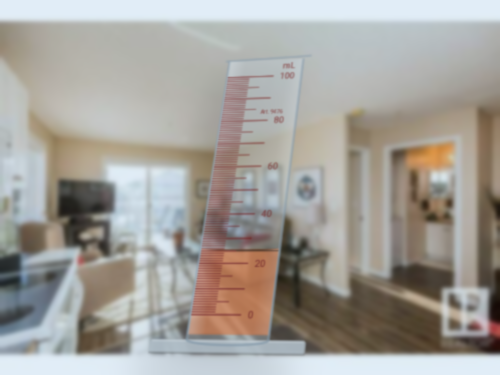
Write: 25 mL
